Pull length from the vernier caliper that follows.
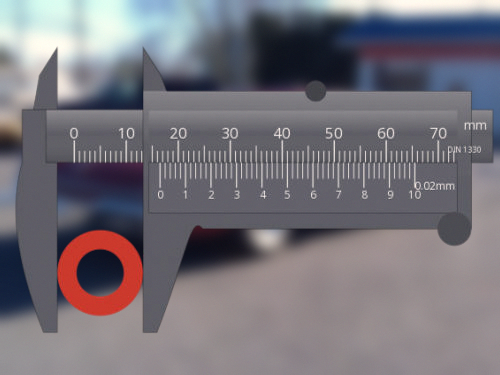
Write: 16.5 mm
